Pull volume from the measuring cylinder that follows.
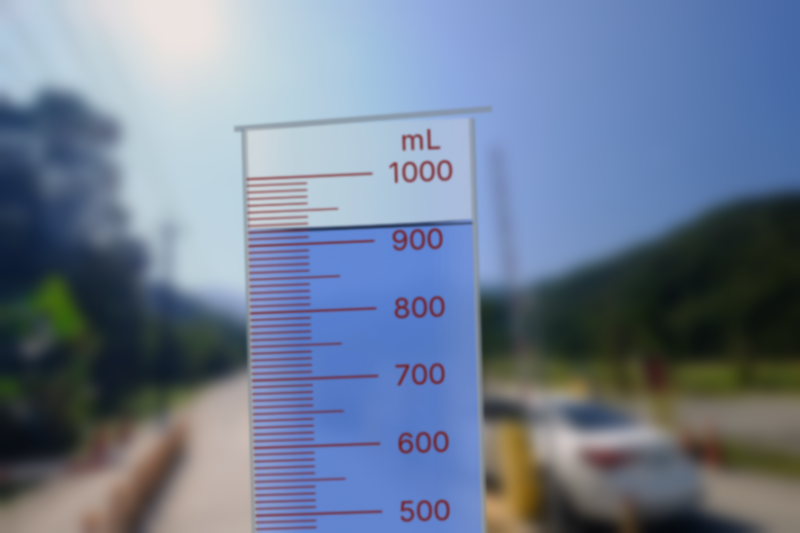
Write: 920 mL
